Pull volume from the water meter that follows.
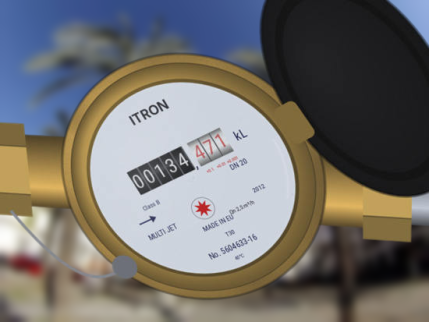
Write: 134.471 kL
